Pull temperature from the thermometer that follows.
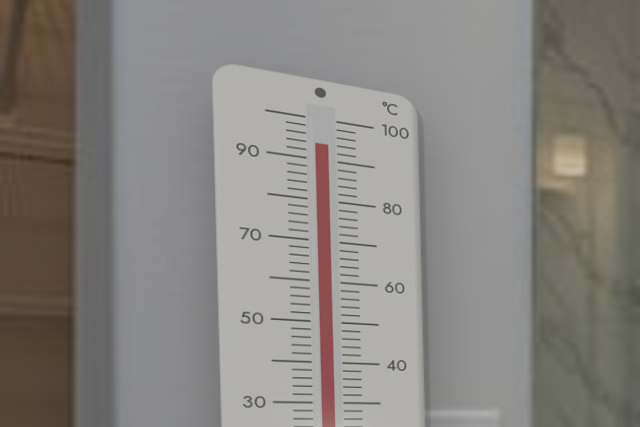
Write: 94 °C
